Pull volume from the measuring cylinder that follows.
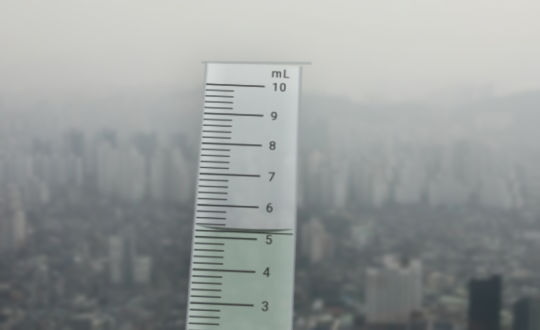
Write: 5.2 mL
